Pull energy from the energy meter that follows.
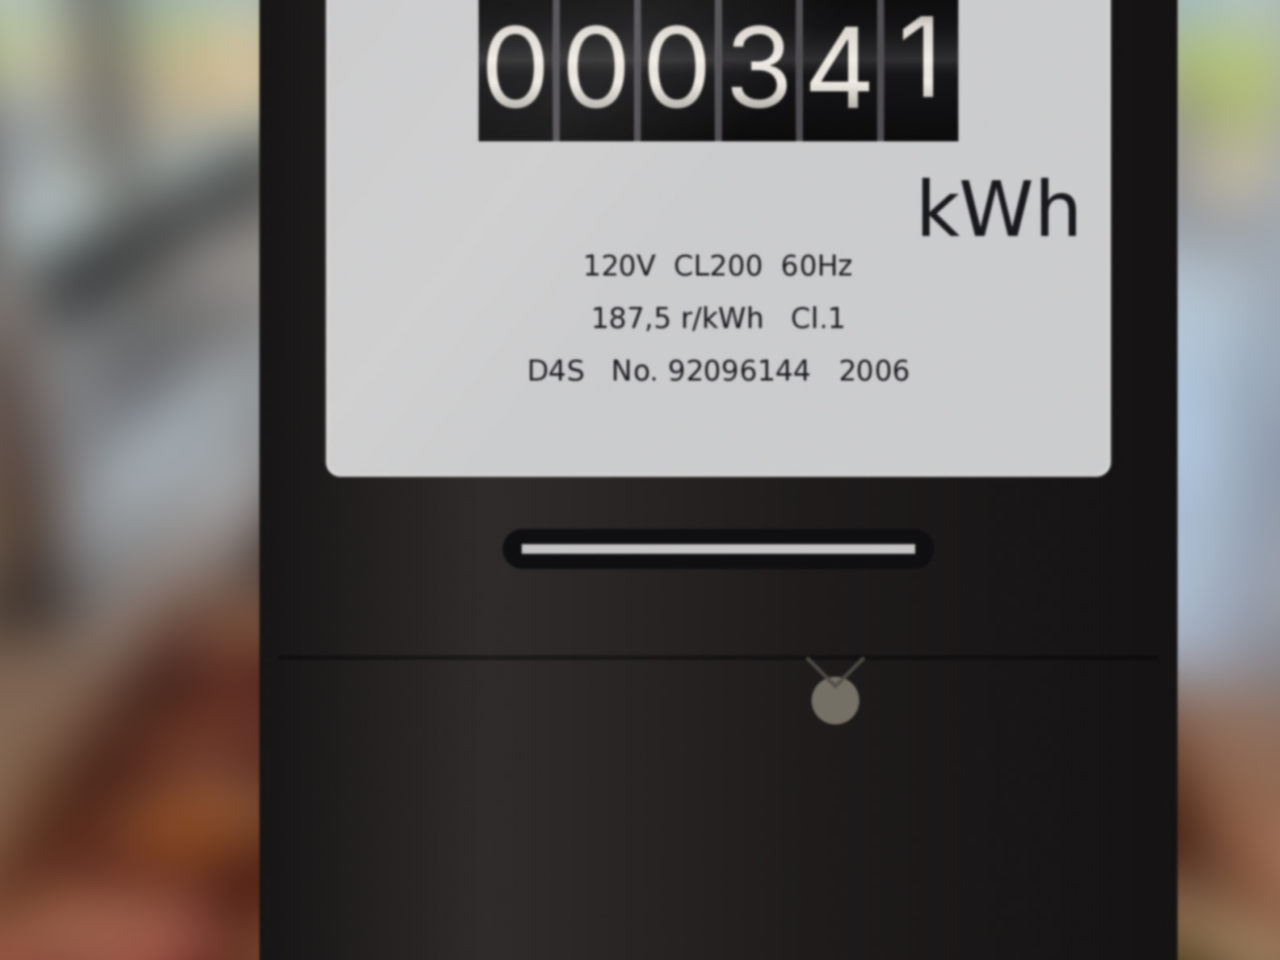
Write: 341 kWh
